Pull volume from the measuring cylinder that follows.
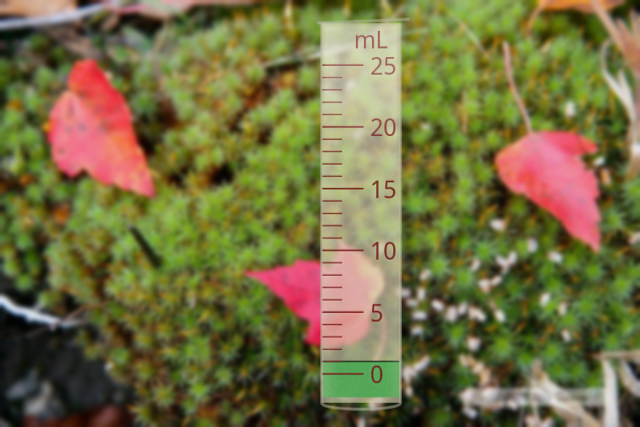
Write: 1 mL
